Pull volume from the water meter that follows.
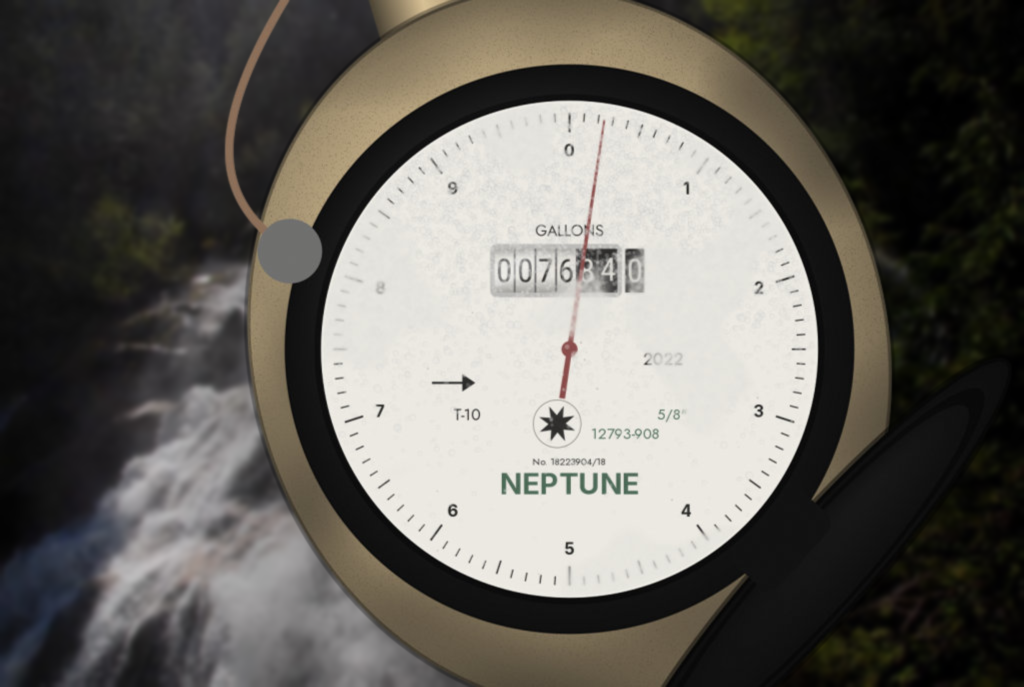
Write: 76840.2 gal
